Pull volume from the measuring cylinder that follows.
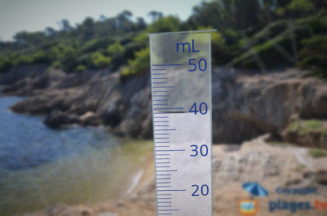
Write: 39 mL
